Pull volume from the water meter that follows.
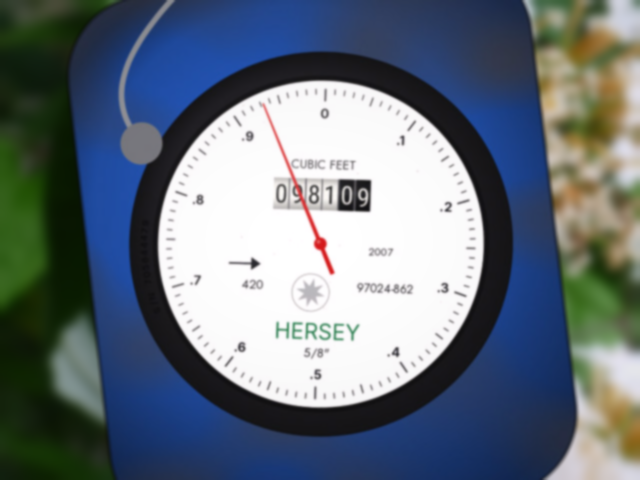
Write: 98108.93 ft³
